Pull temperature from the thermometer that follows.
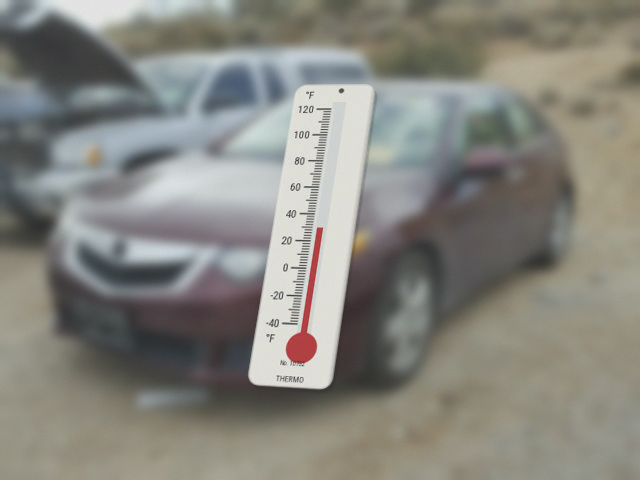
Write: 30 °F
